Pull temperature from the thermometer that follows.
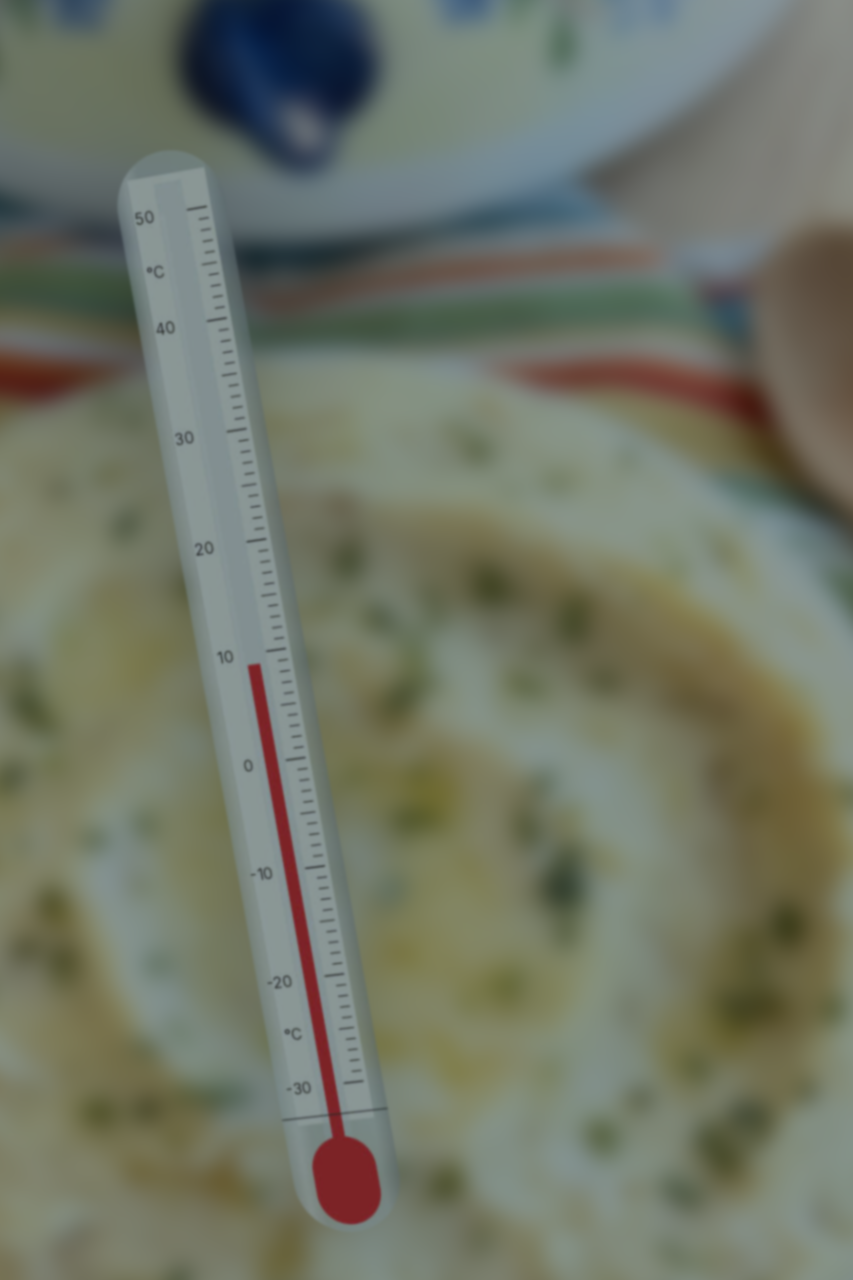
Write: 9 °C
